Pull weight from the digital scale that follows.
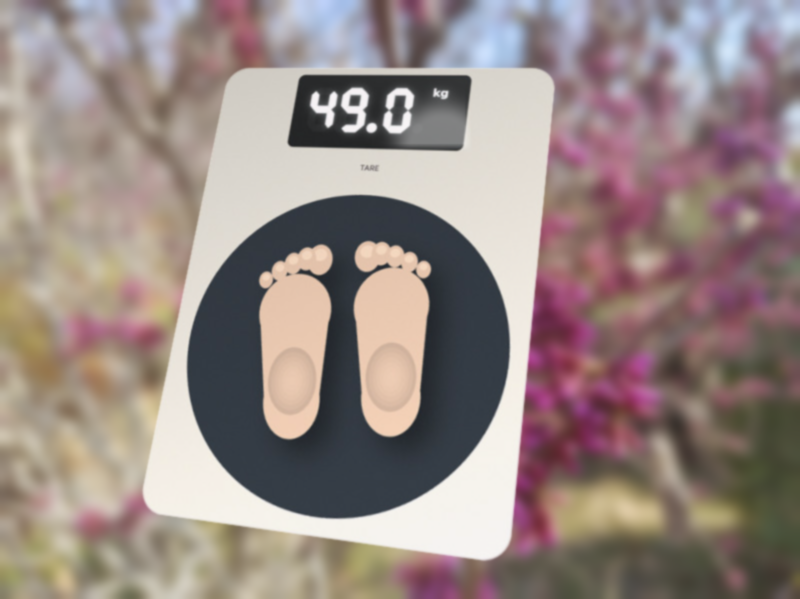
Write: 49.0 kg
